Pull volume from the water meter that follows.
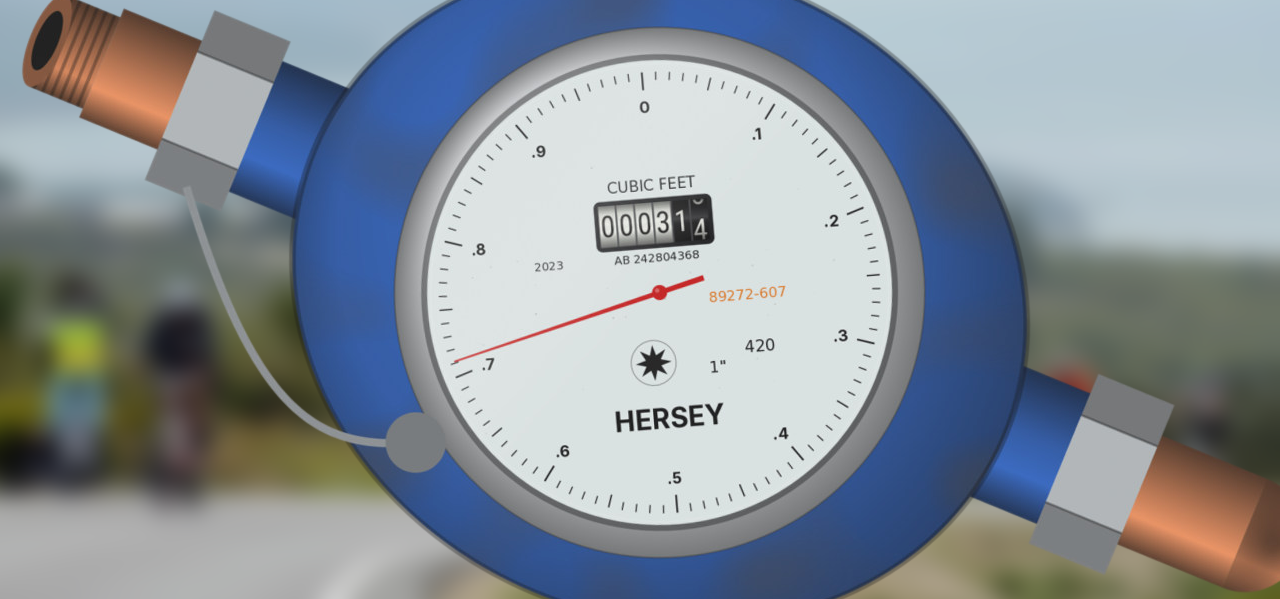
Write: 313.71 ft³
